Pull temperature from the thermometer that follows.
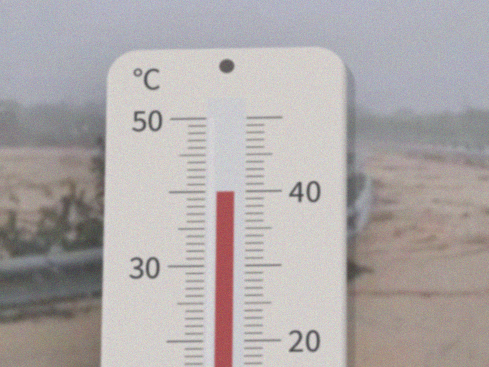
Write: 40 °C
